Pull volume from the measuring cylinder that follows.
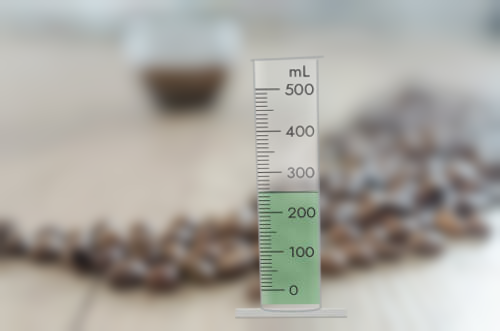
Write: 250 mL
